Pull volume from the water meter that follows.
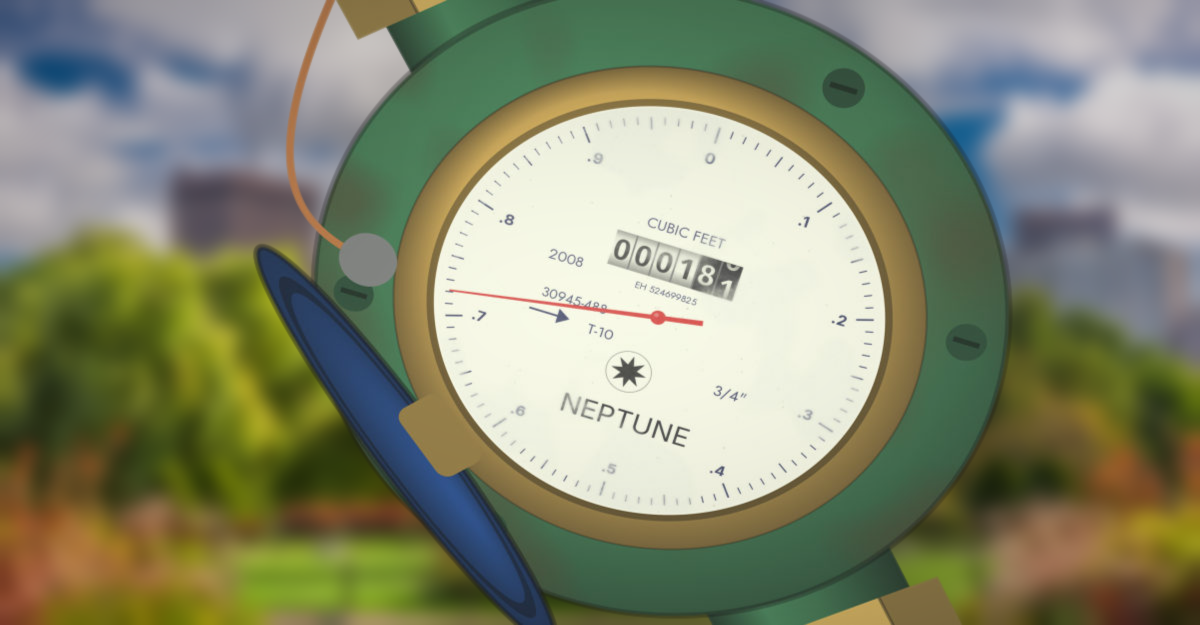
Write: 180.72 ft³
